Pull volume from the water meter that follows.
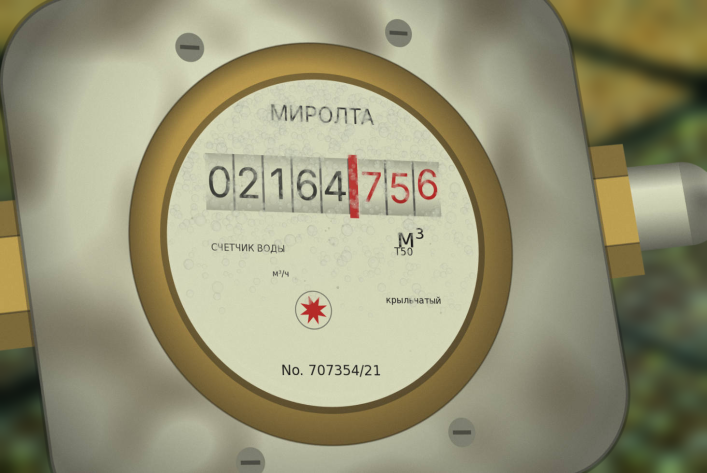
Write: 2164.756 m³
